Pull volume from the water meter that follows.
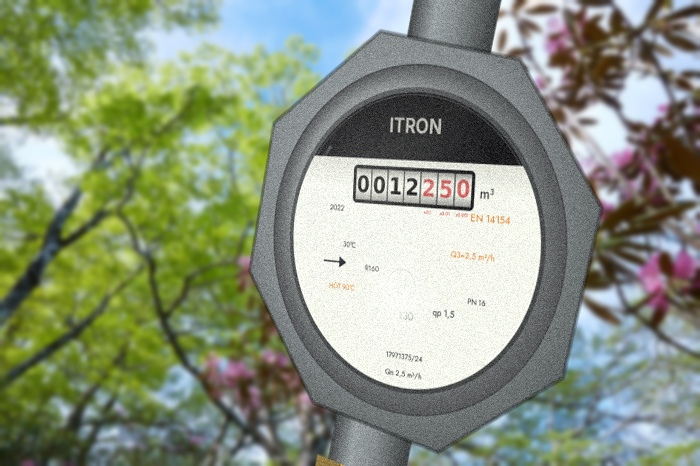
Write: 12.250 m³
